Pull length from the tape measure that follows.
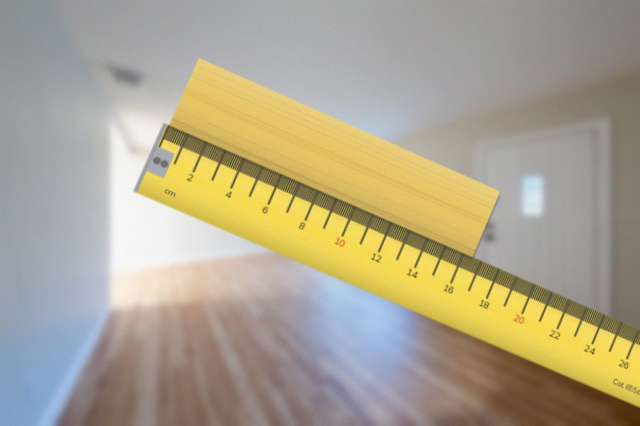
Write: 16.5 cm
